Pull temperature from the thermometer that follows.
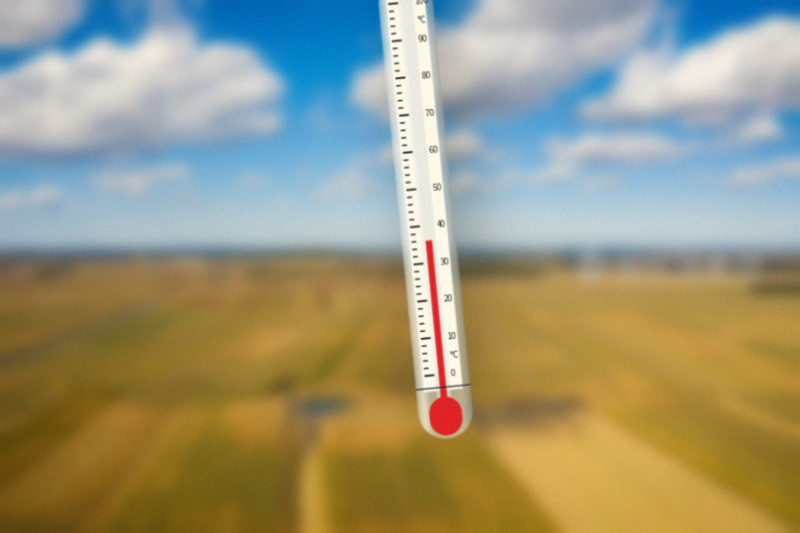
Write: 36 °C
